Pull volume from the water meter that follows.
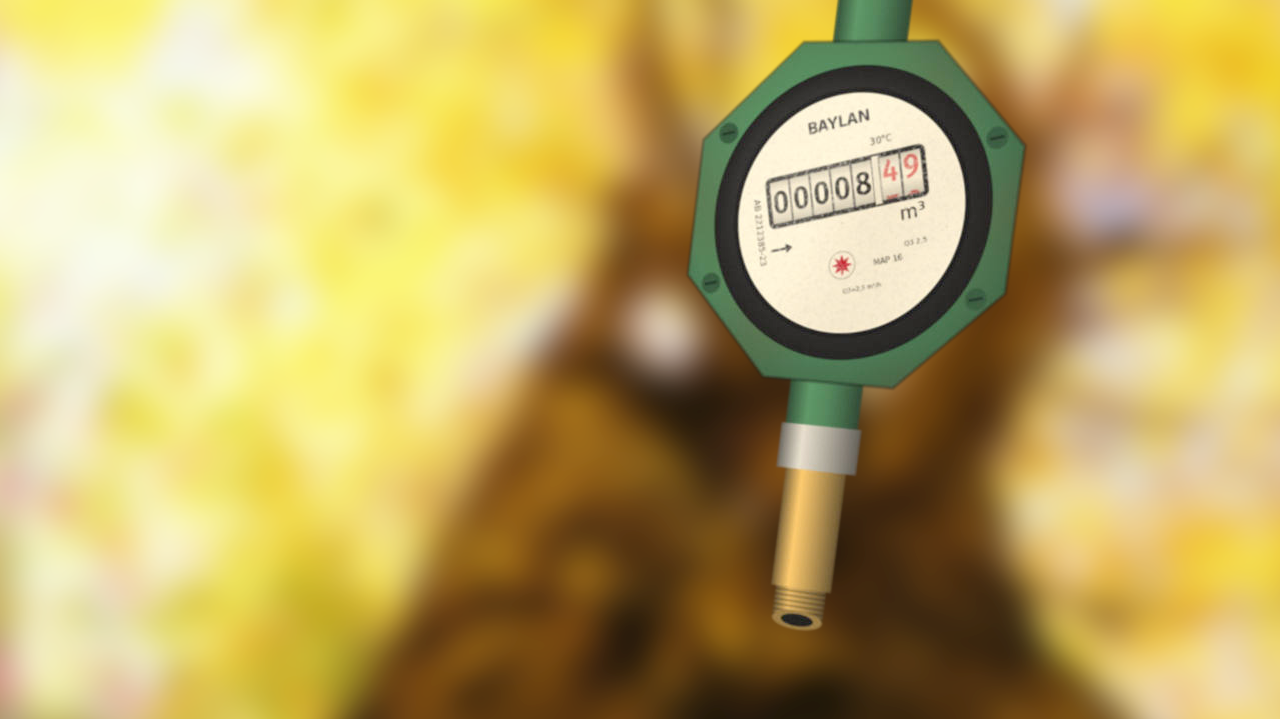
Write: 8.49 m³
